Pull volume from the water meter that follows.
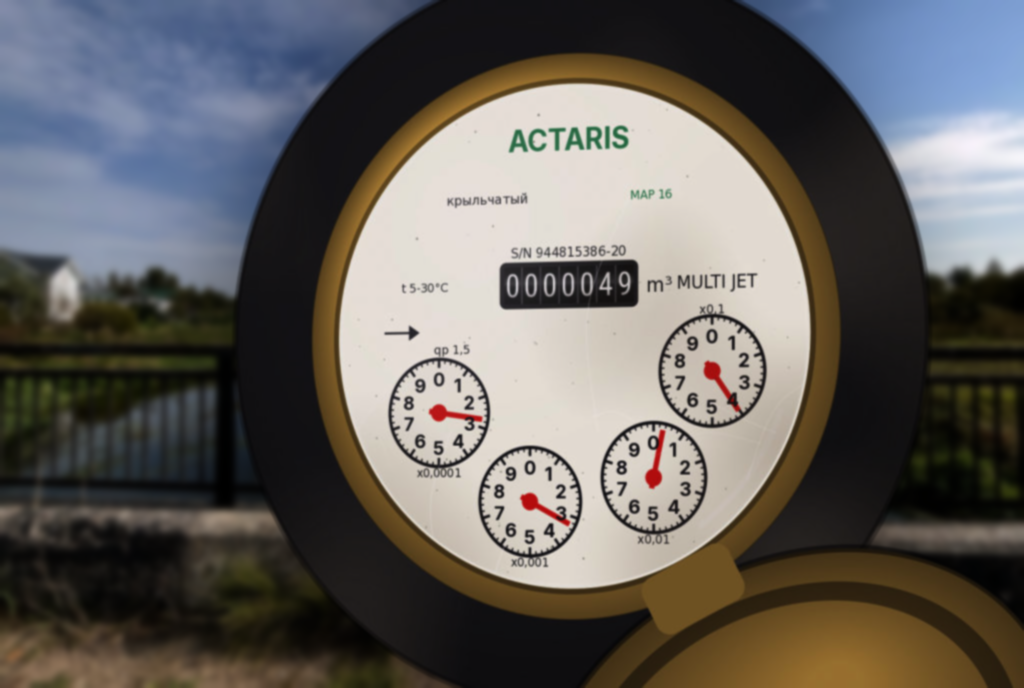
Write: 49.4032 m³
